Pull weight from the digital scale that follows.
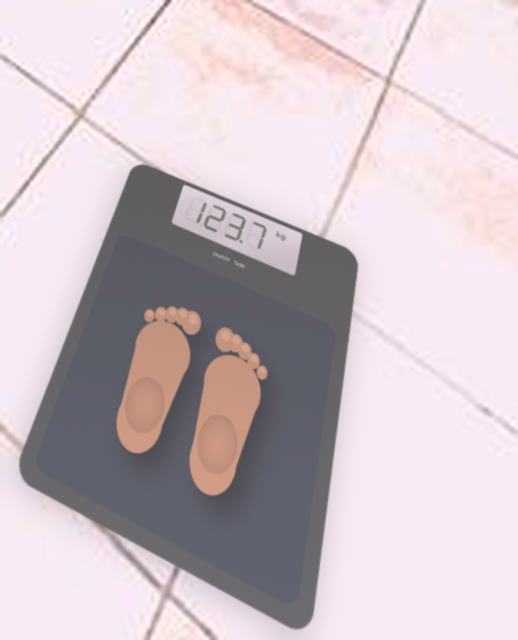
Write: 123.7 kg
